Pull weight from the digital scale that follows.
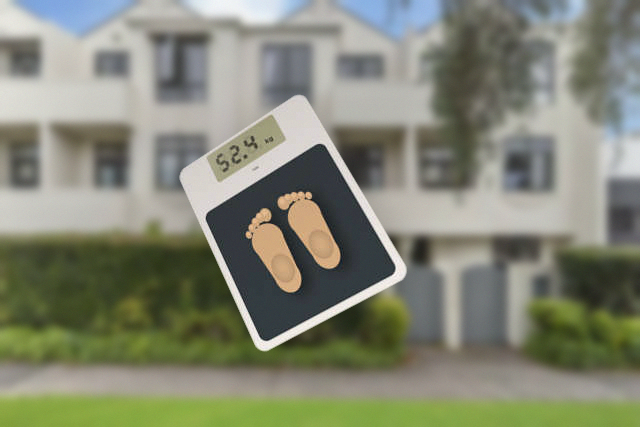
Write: 52.4 kg
